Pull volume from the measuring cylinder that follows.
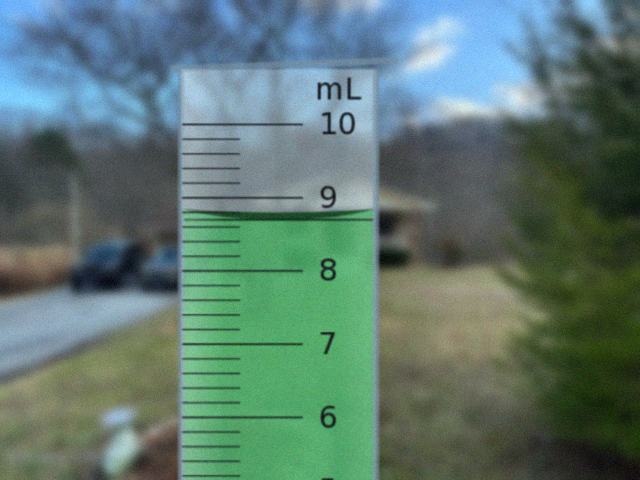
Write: 8.7 mL
